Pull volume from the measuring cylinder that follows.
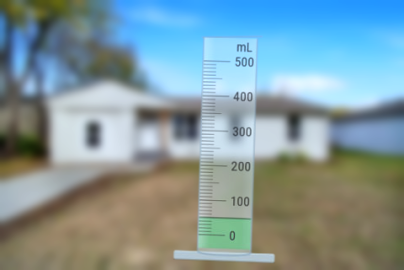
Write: 50 mL
